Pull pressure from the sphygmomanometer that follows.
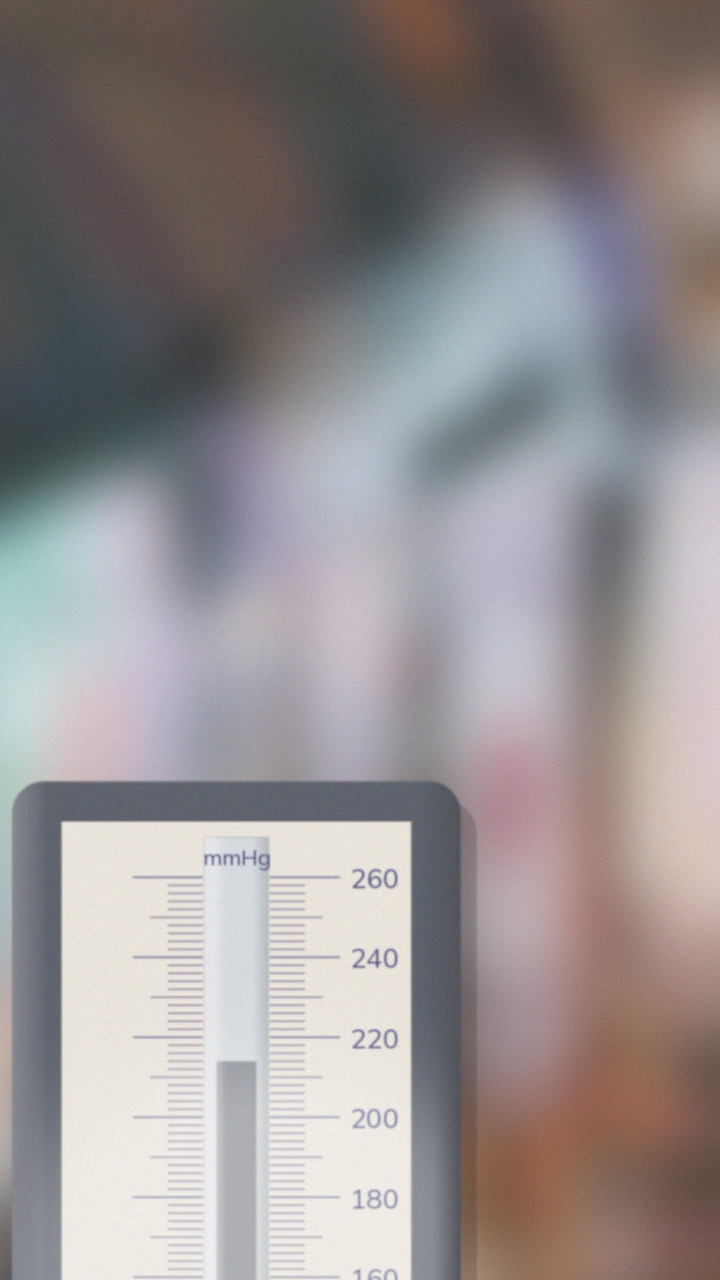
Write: 214 mmHg
